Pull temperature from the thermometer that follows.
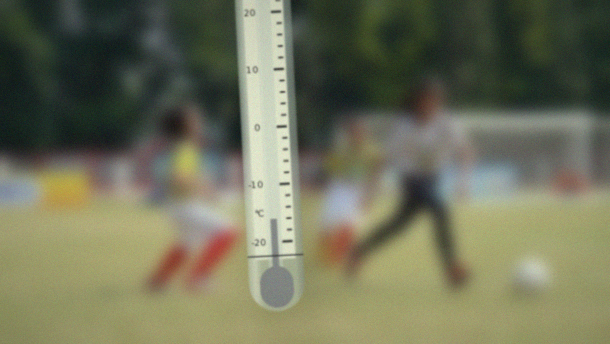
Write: -16 °C
